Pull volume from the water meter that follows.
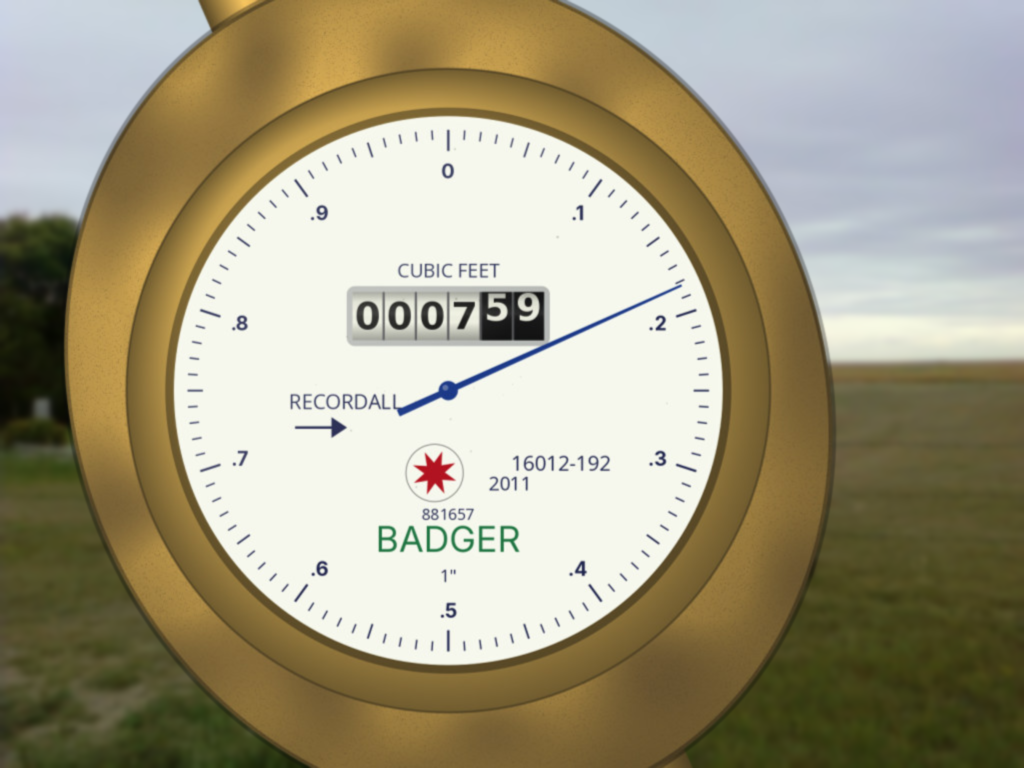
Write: 759.18 ft³
